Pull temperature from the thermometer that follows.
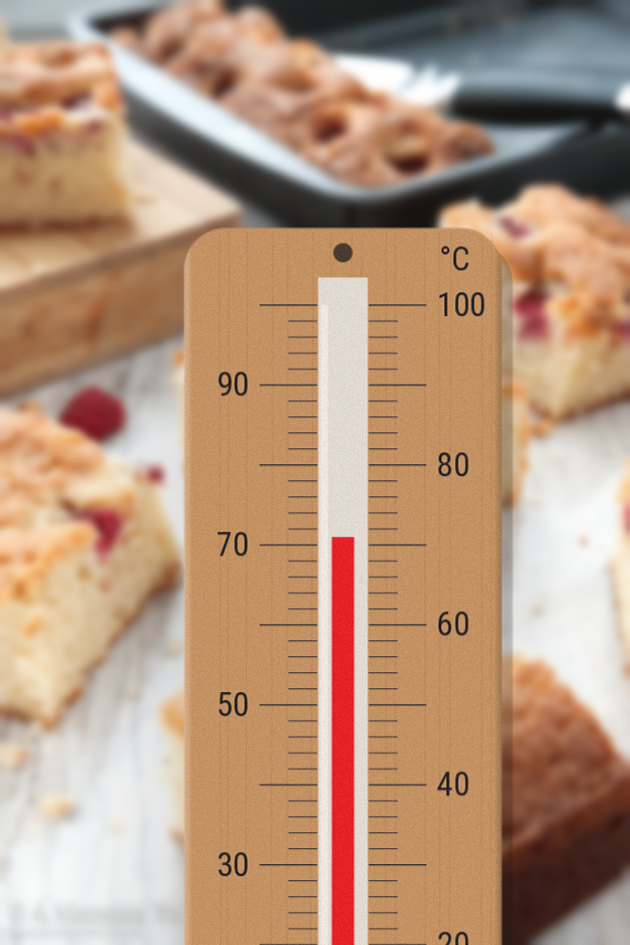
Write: 71 °C
